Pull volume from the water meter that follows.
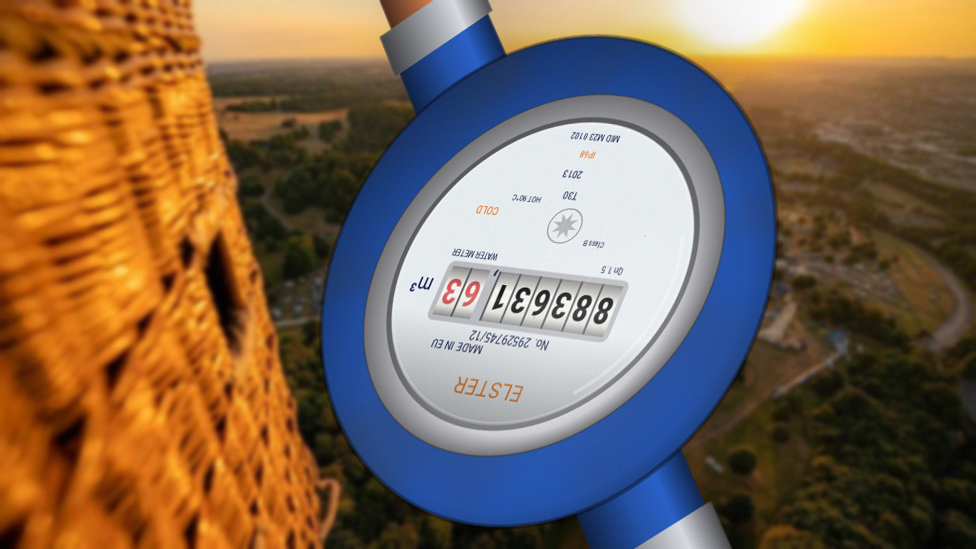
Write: 883631.63 m³
